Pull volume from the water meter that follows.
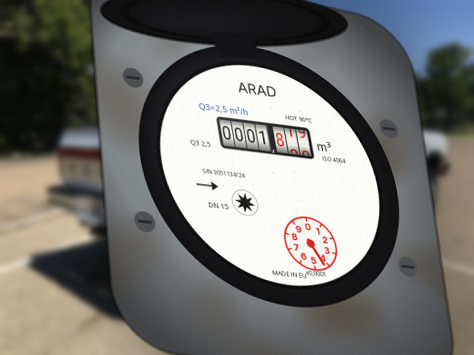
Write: 1.8194 m³
